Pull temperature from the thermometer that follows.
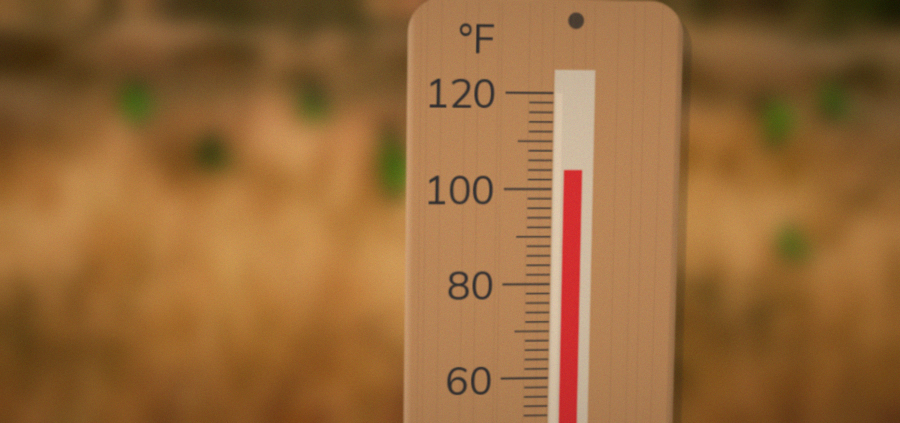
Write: 104 °F
